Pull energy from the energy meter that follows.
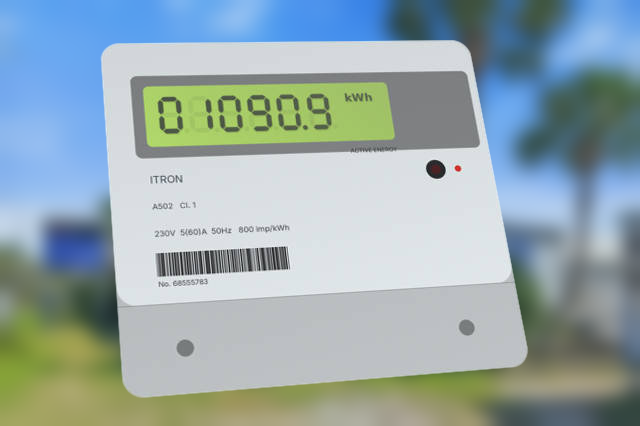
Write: 1090.9 kWh
